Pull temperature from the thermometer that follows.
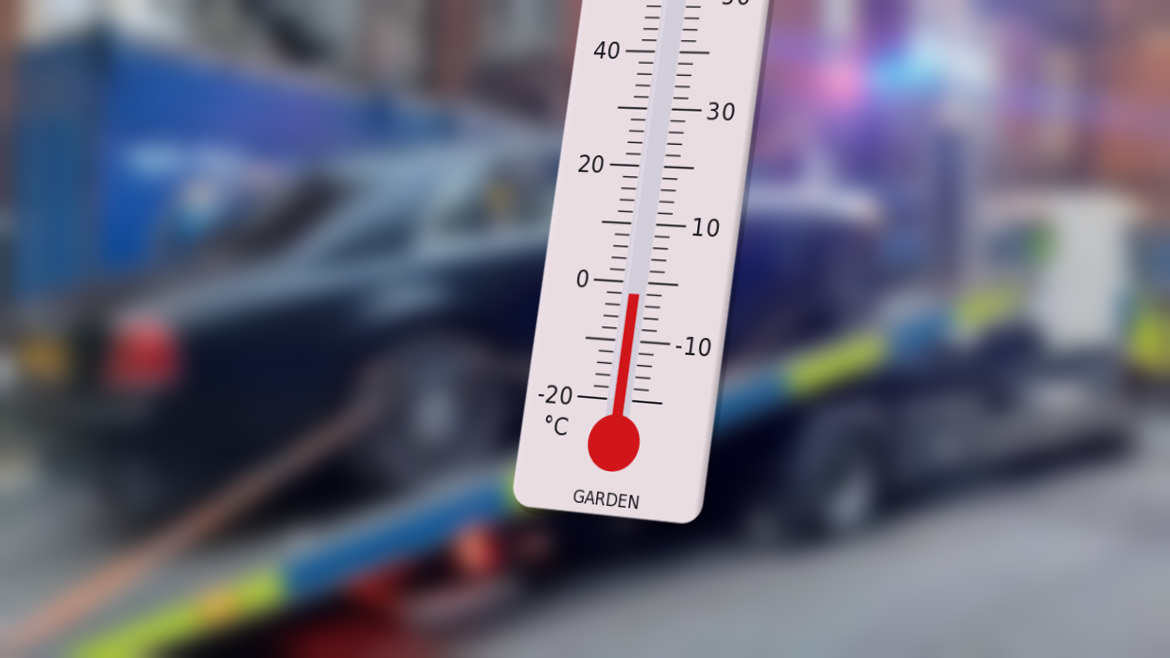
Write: -2 °C
